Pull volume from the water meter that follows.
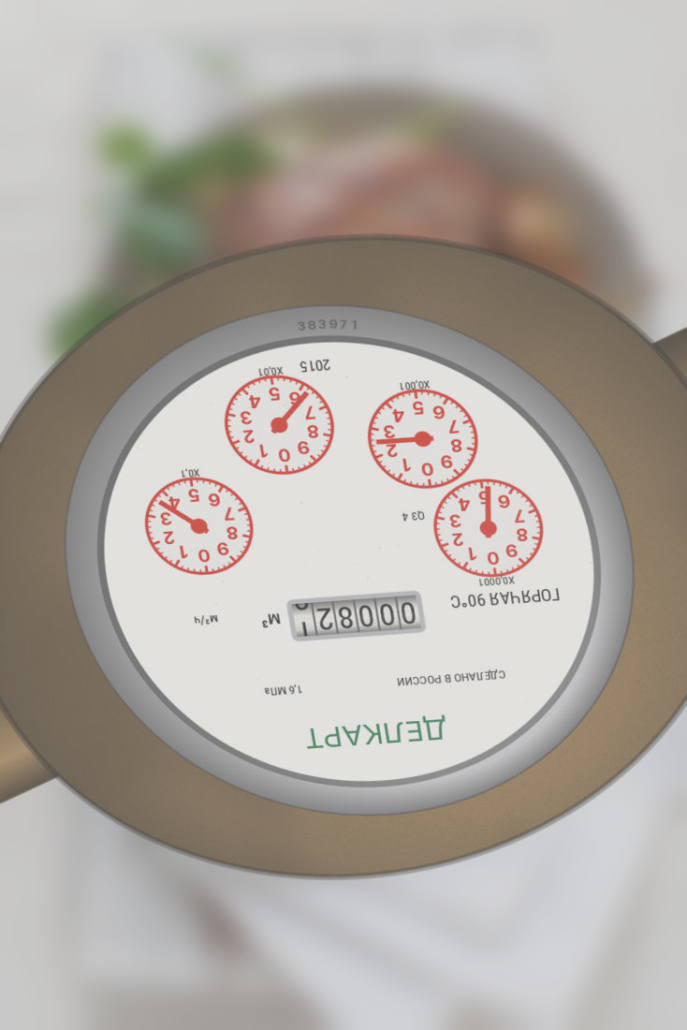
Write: 821.3625 m³
